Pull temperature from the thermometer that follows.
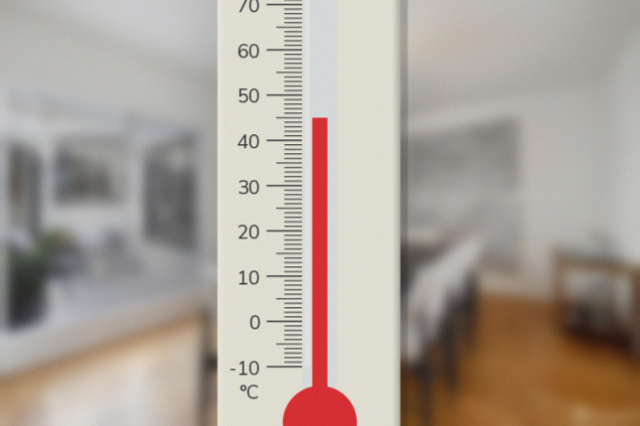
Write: 45 °C
